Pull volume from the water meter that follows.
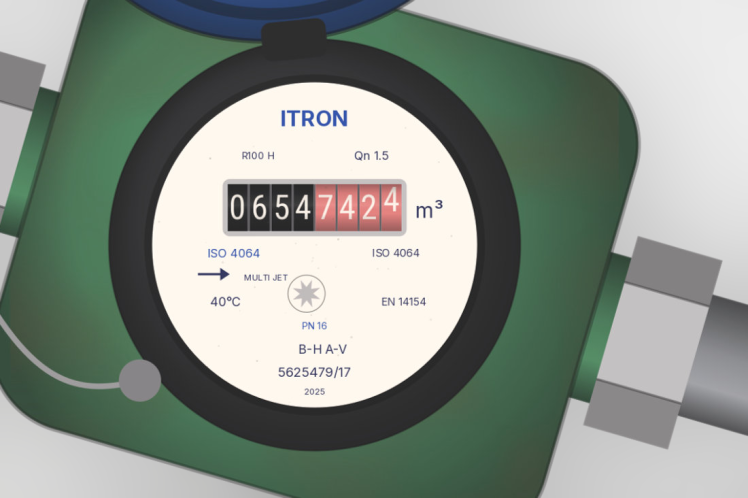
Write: 654.7424 m³
